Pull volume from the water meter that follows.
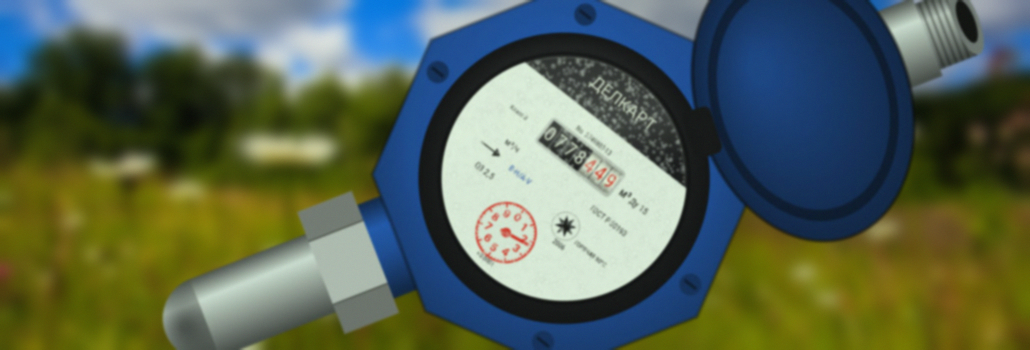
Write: 778.4492 m³
